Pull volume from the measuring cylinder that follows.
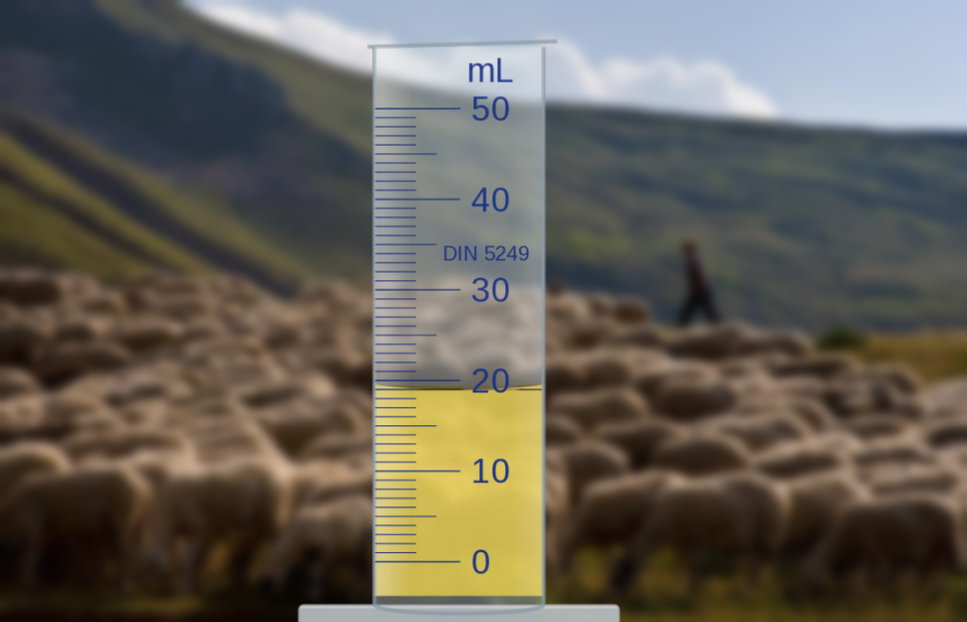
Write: 19 mL
